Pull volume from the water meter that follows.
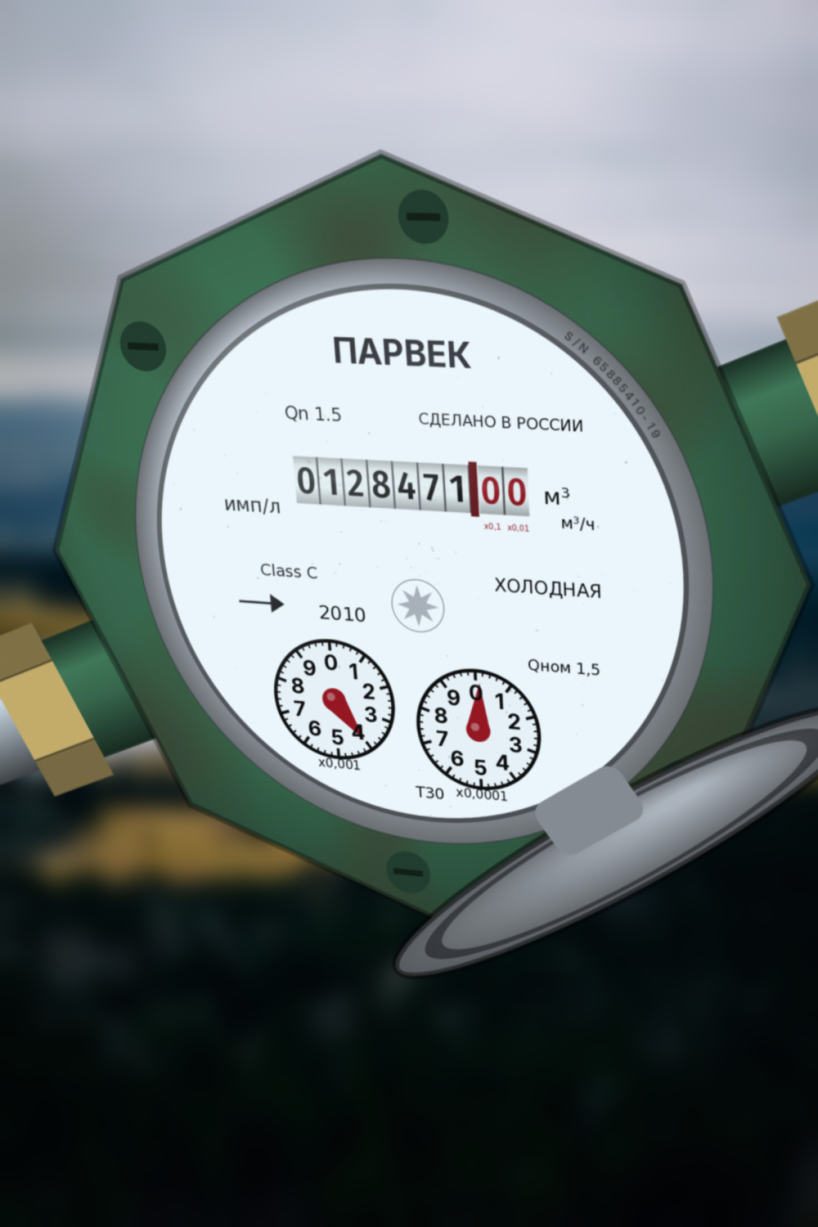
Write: 128471.0040 m³
